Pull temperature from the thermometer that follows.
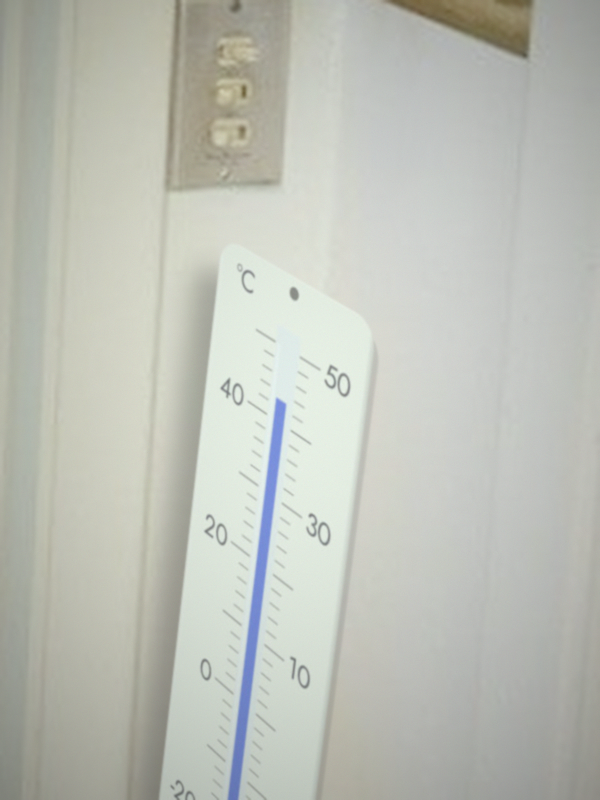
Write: 43 °C
